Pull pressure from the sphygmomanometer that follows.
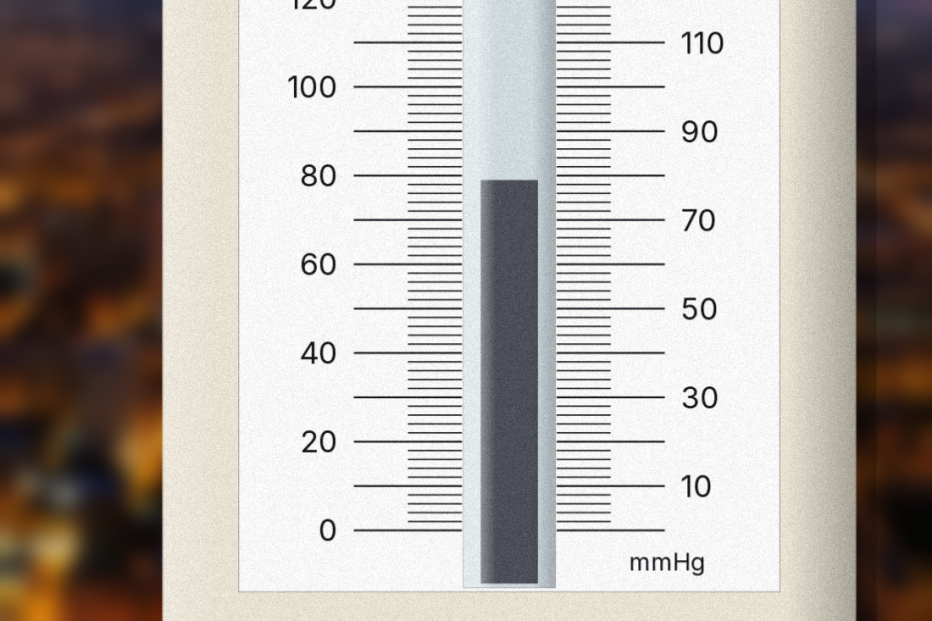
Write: 79 mmHg
